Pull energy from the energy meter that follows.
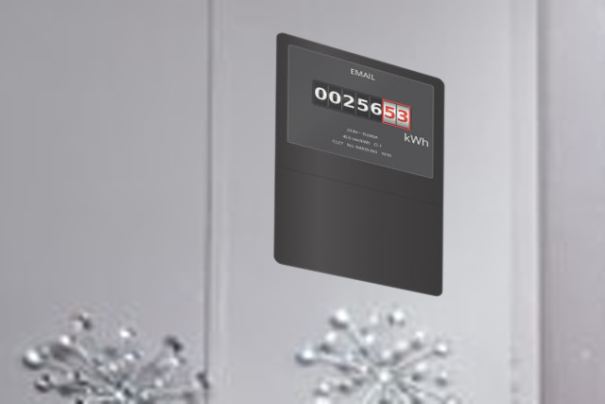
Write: 256.53 kWh
